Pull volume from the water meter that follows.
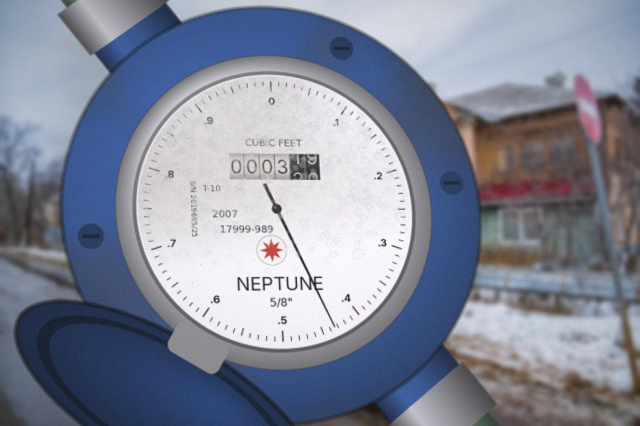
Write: 319.43 ft³
